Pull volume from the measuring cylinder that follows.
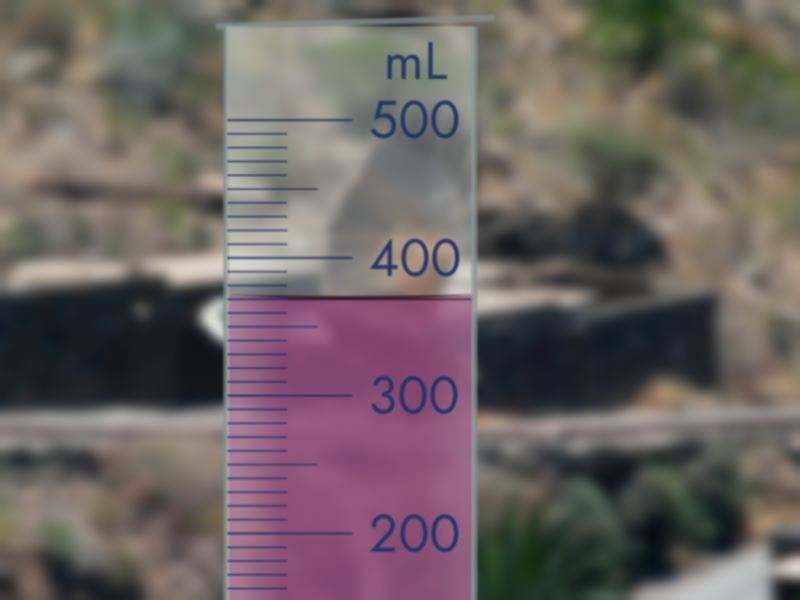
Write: 370 mL
